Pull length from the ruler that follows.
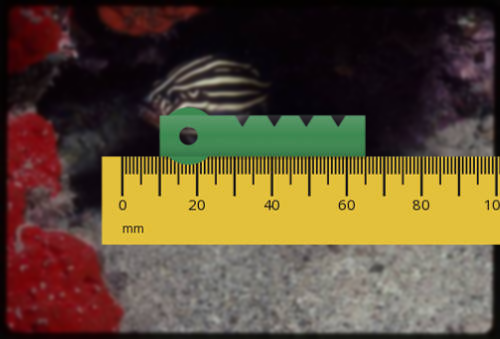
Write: 55 mm
